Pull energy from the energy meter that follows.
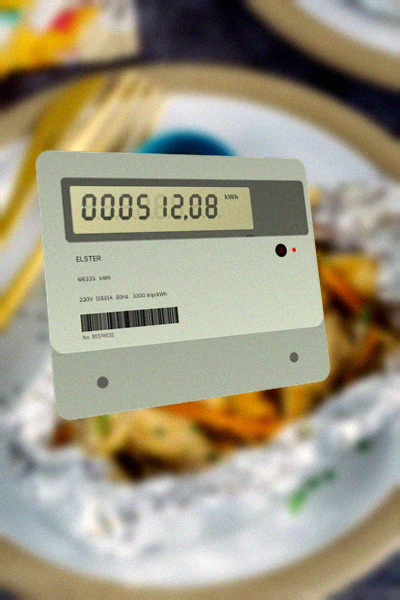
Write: 512.08 kWh
